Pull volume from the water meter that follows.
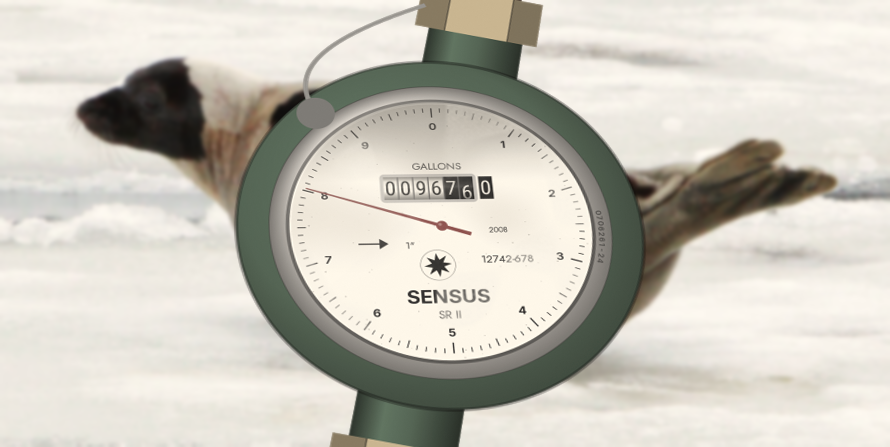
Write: 96758.0 gal
